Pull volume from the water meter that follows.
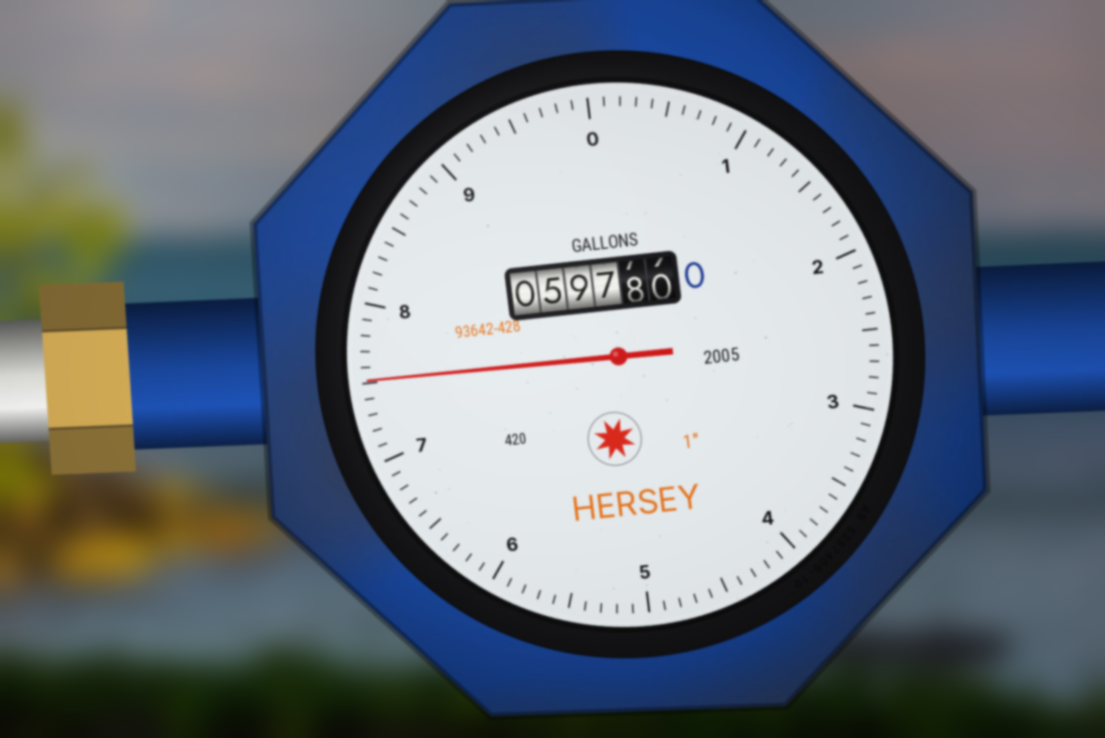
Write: 597797.5 gal
